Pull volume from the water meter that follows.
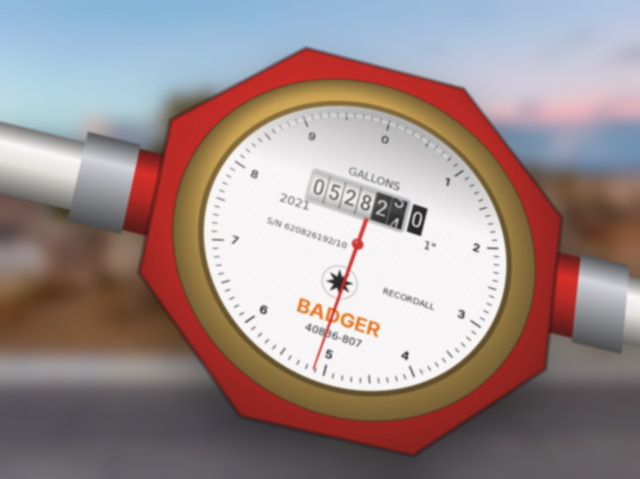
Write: 528235.1 gal
